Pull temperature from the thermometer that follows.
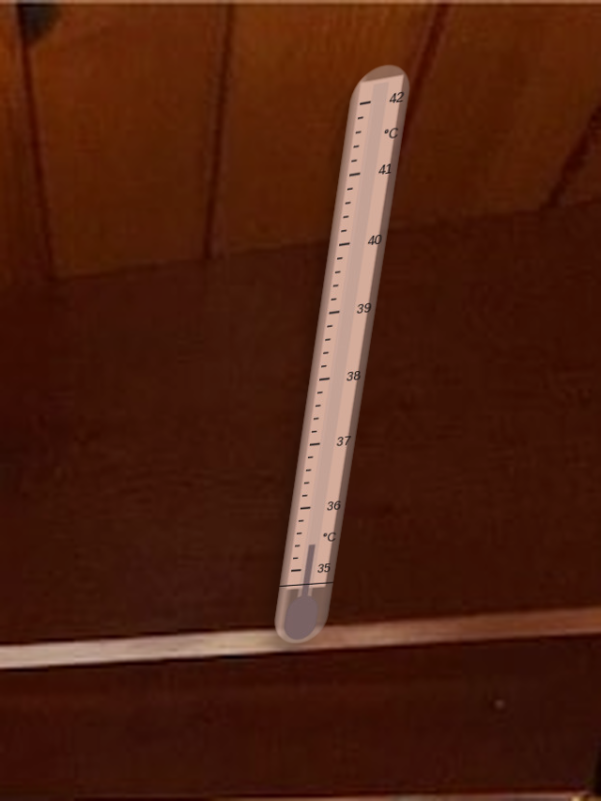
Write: 35.4 °C
